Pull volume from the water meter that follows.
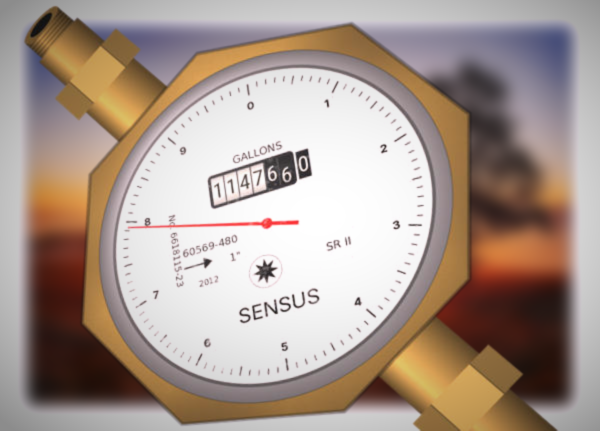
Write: 1147657.9 gal
